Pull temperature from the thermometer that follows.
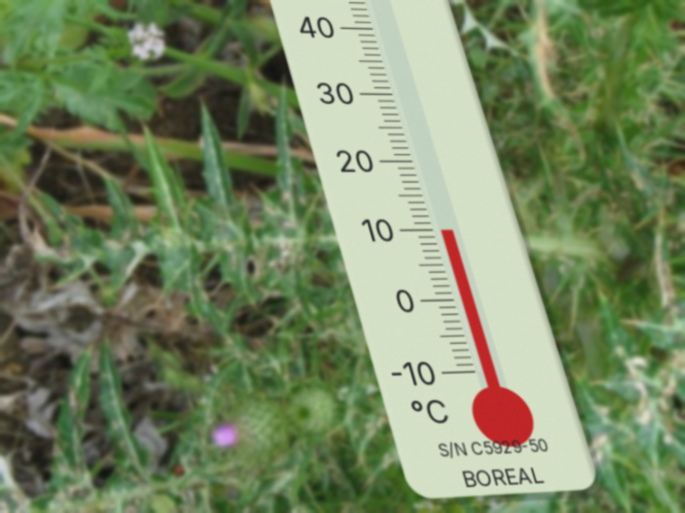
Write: 10 °C
